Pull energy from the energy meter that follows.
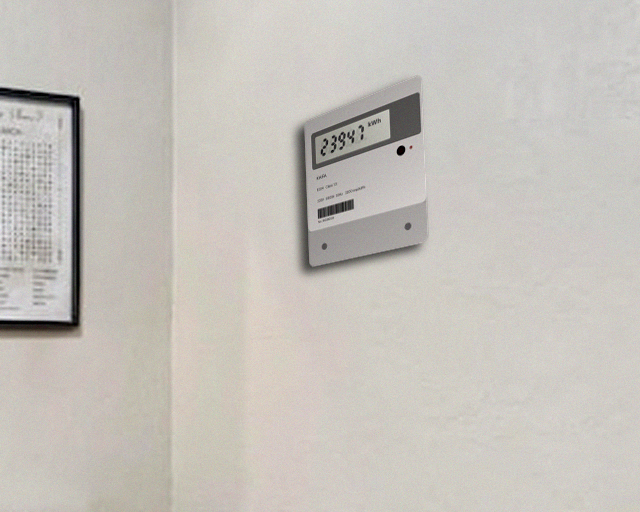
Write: 23947 kWh
